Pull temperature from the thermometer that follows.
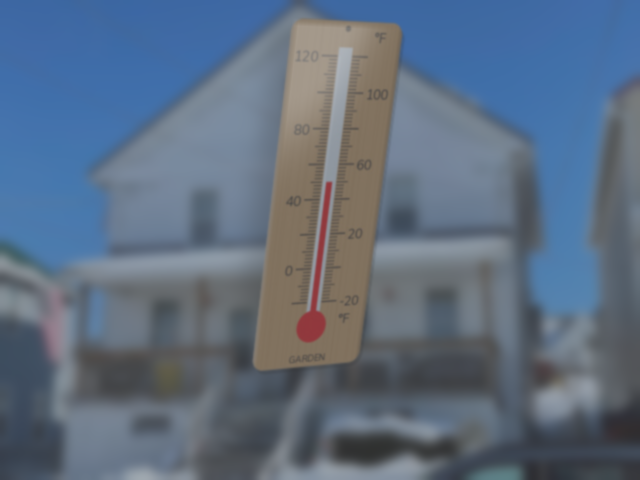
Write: 50 °F
